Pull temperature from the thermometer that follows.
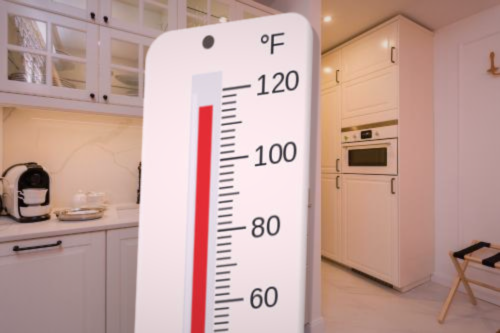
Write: 116 °F
